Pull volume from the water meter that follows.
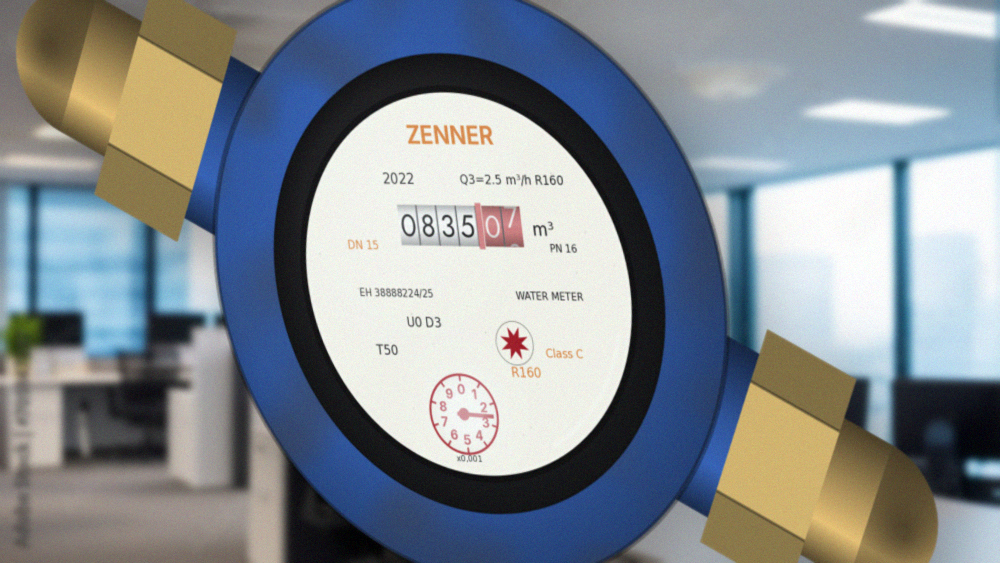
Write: 835.072 m³
